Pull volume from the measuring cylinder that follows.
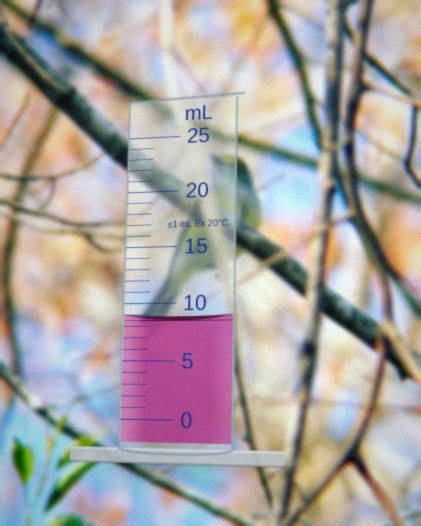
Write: 8.5 mL
